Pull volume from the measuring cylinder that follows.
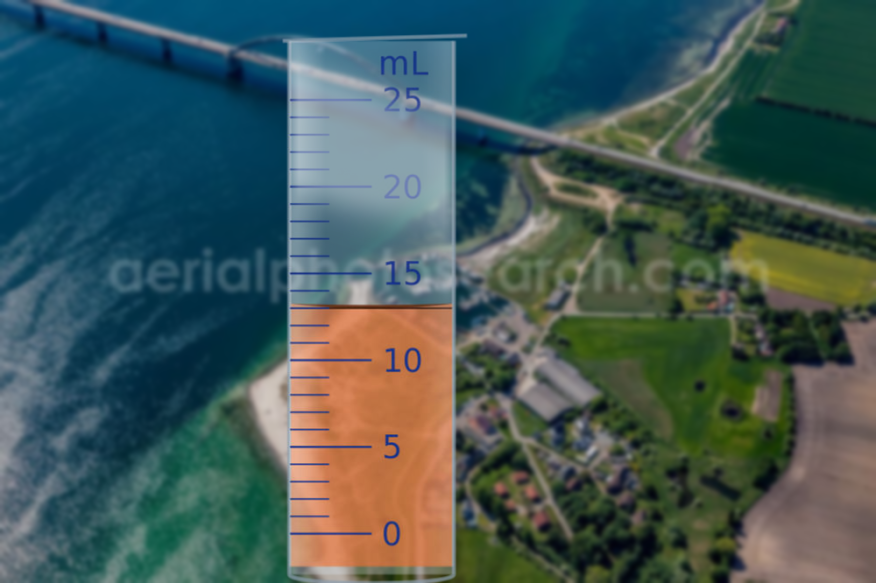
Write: 13 mL
